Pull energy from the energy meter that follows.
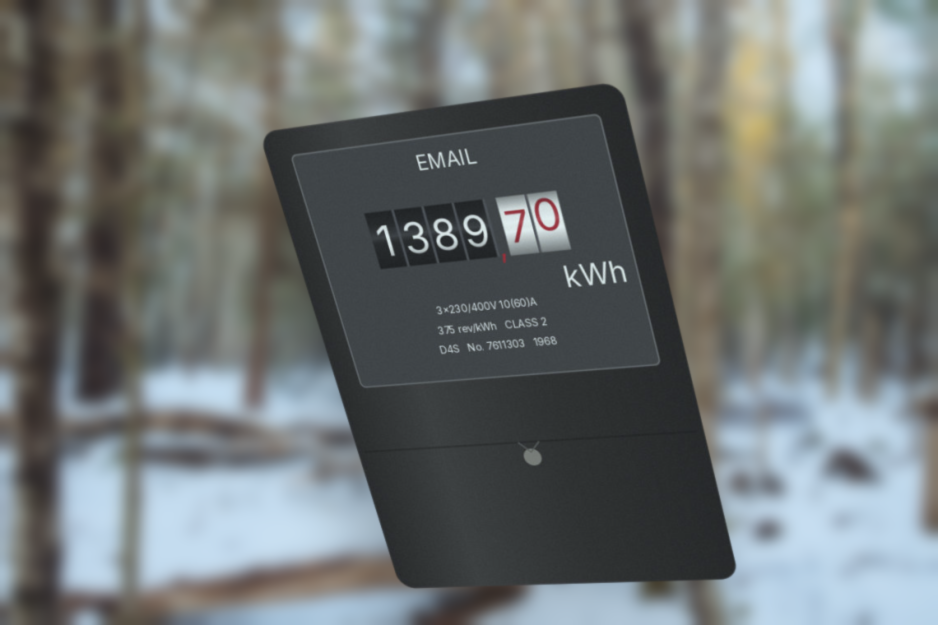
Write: 1389.70 kWh
